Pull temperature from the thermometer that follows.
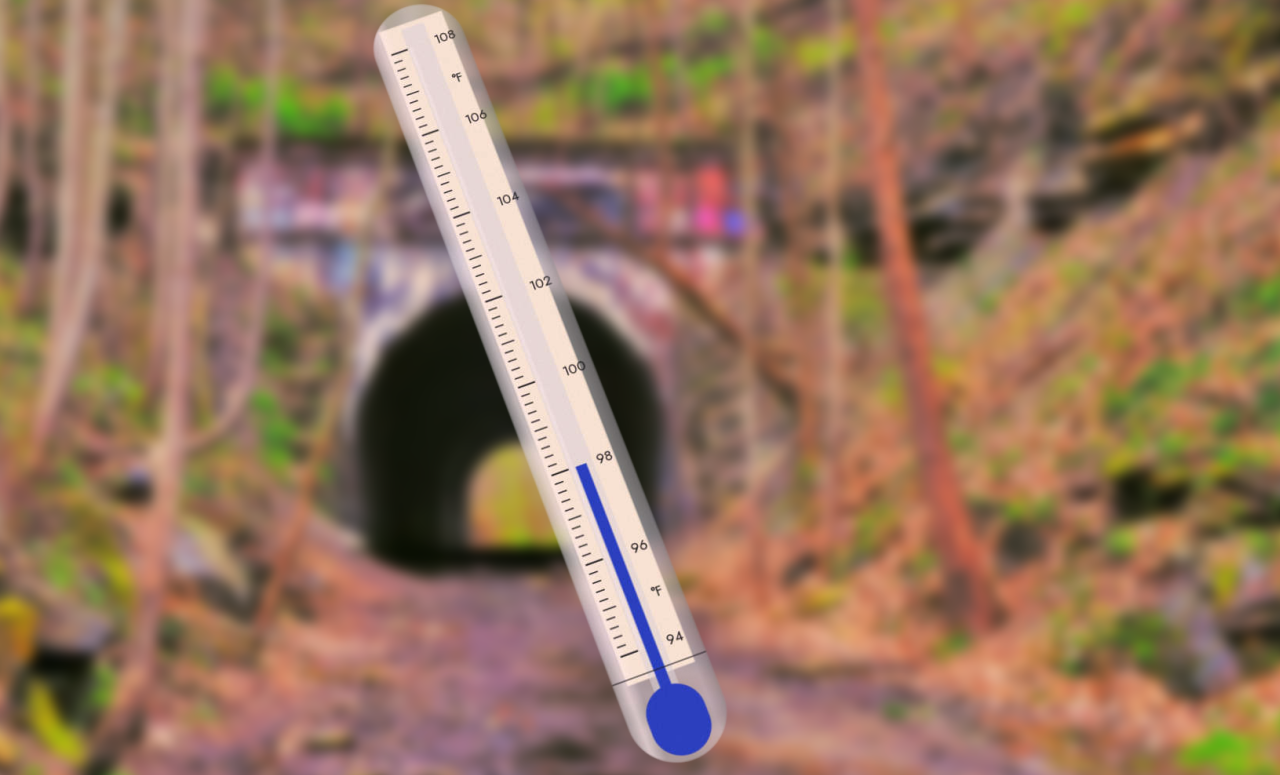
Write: 98 °F
